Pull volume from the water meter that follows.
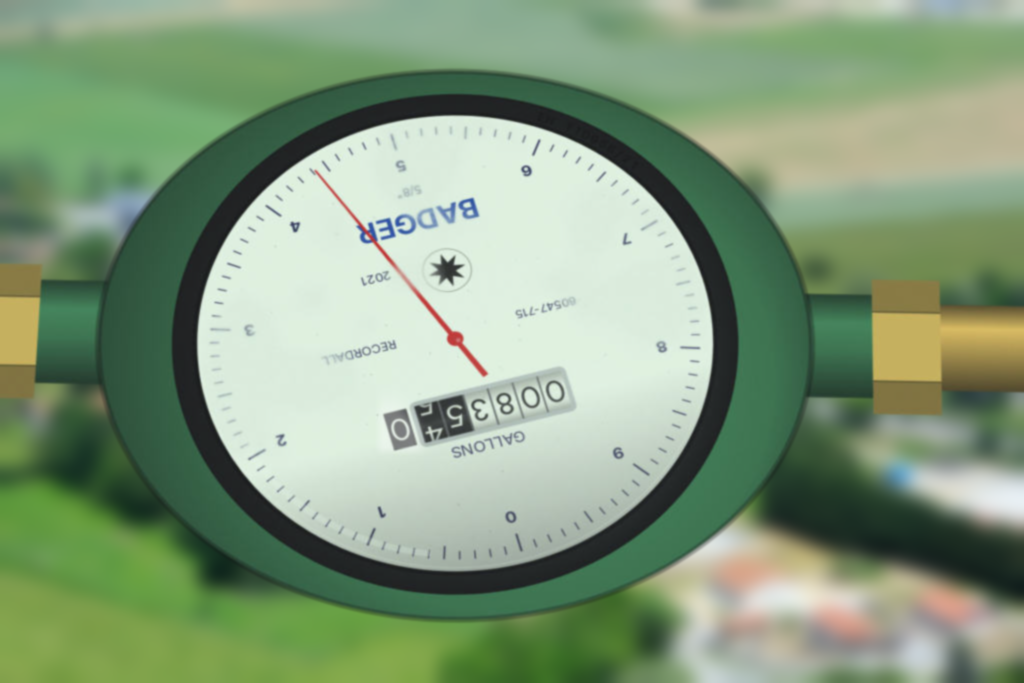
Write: 83544.4 gal
